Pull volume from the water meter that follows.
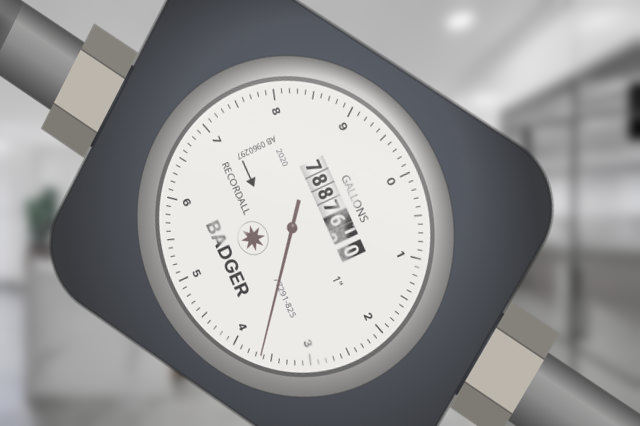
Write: 7887613.6 gal
